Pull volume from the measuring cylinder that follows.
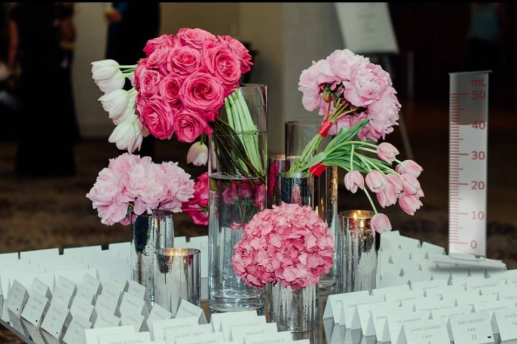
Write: 40 mL
